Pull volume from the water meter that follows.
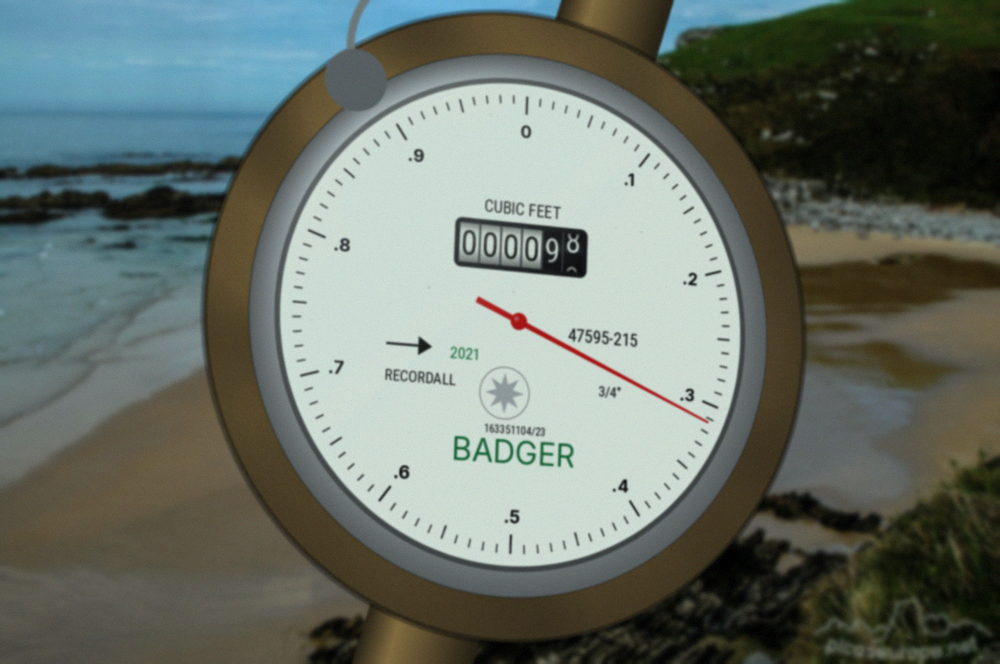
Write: 98.31 ft³
